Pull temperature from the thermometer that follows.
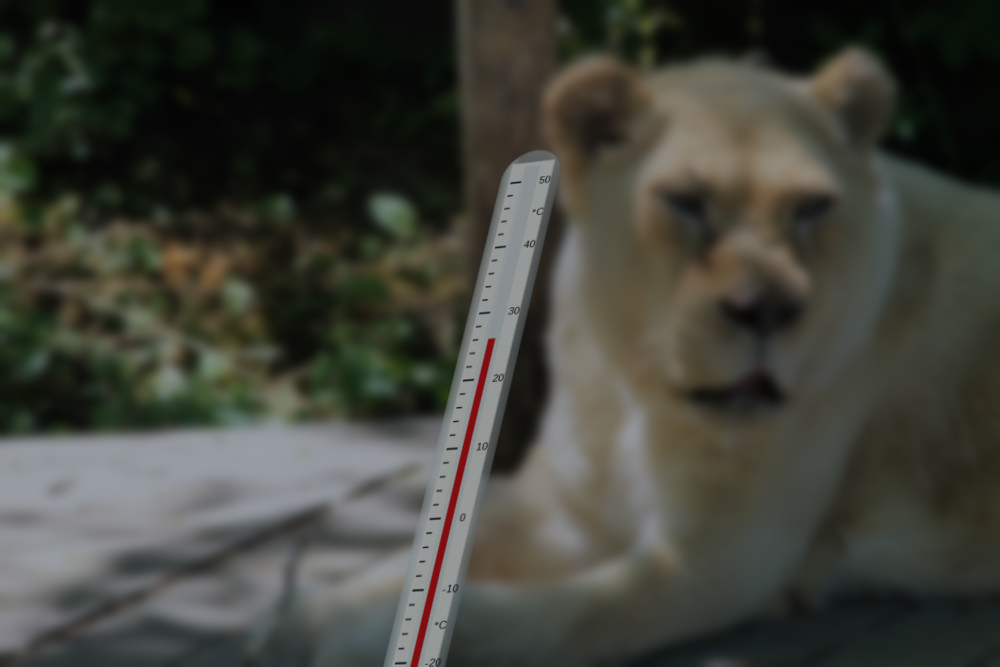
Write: 26 °C
